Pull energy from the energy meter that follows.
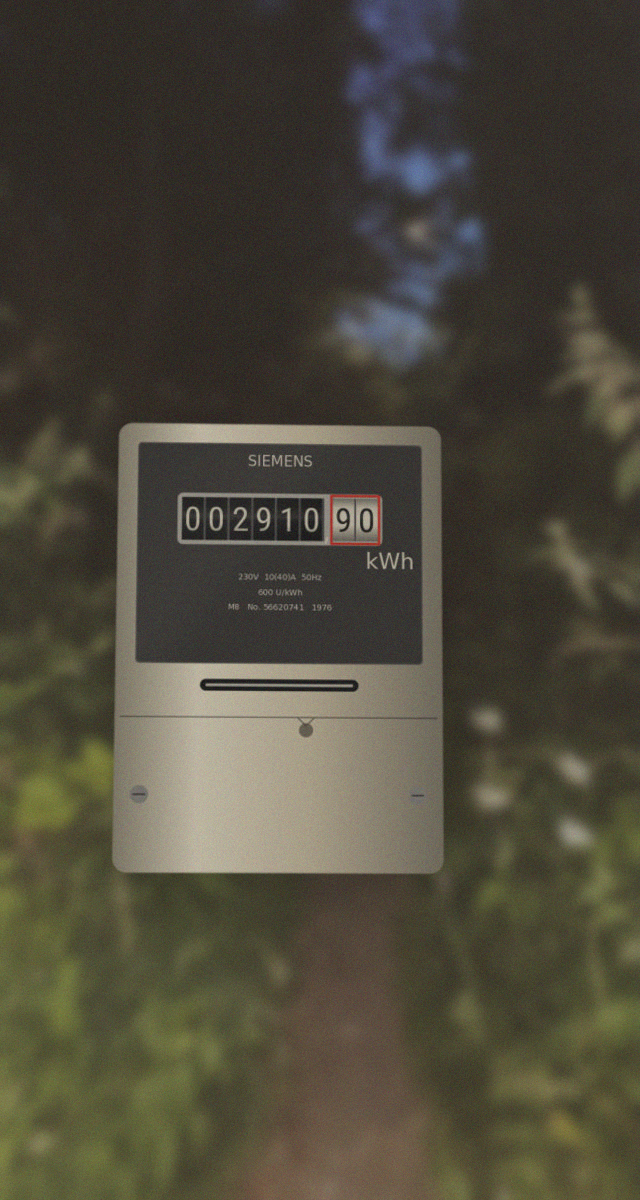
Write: 2910.90 kWh
